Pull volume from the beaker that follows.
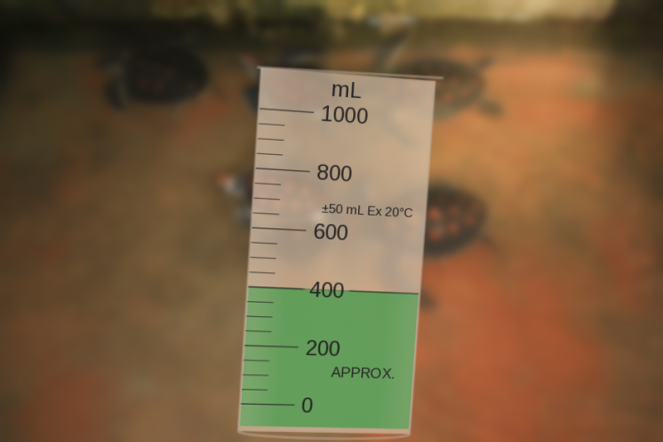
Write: 400 mL
